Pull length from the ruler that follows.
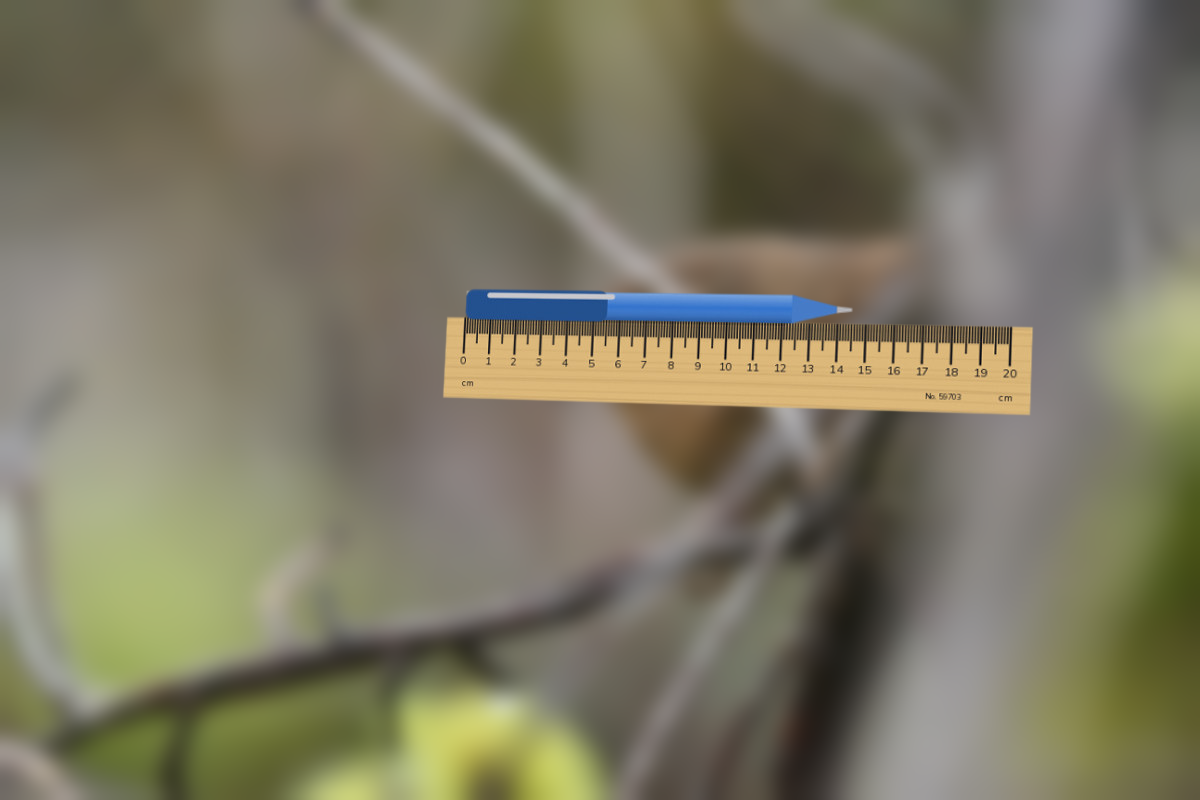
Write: 14.5 cm
